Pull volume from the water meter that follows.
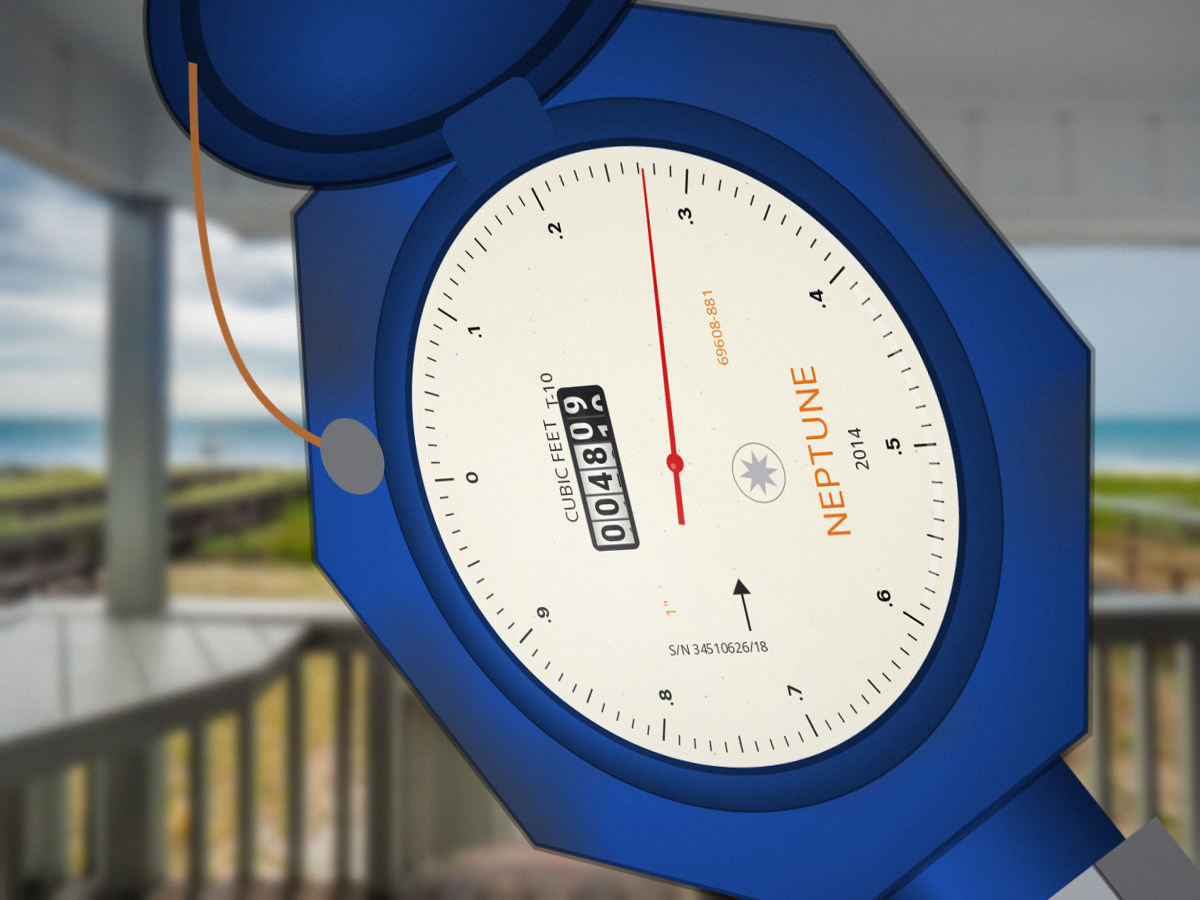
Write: 4809.27 ft³
